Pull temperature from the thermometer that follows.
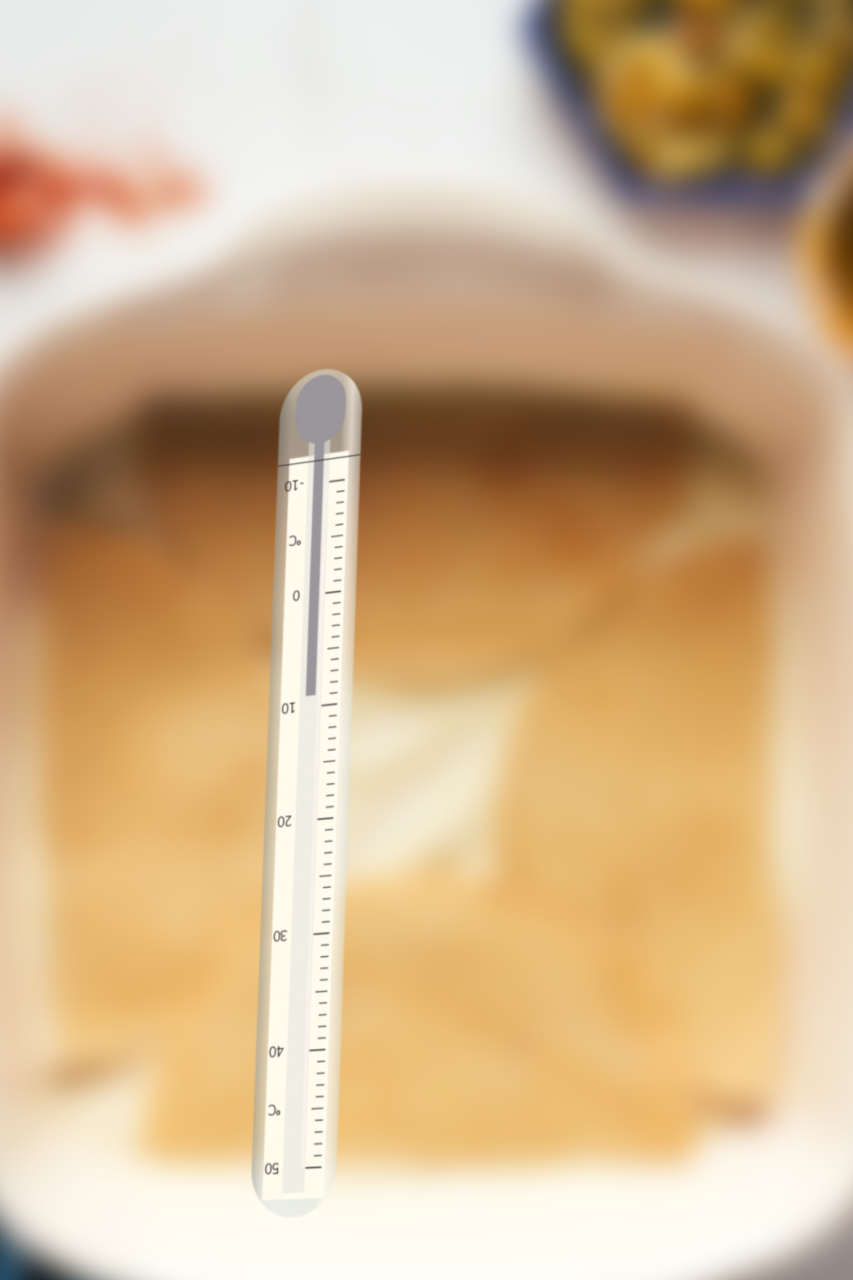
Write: 9 °C
